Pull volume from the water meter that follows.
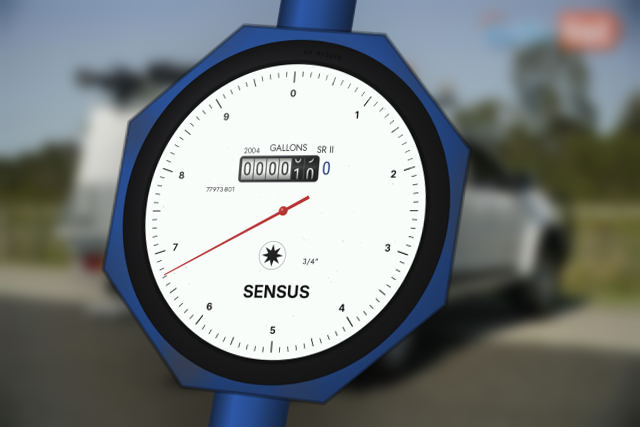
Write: 96.7 gal
